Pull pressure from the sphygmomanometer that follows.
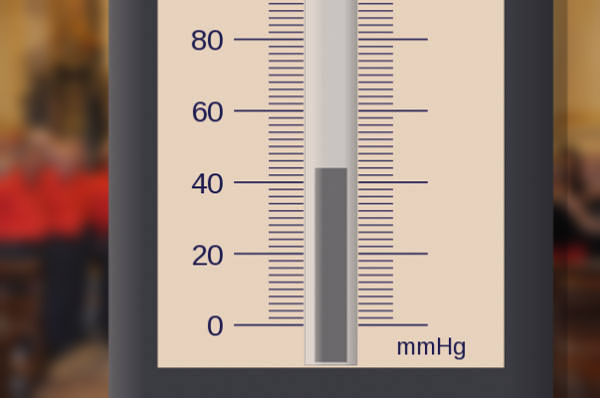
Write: 44 mmHg
